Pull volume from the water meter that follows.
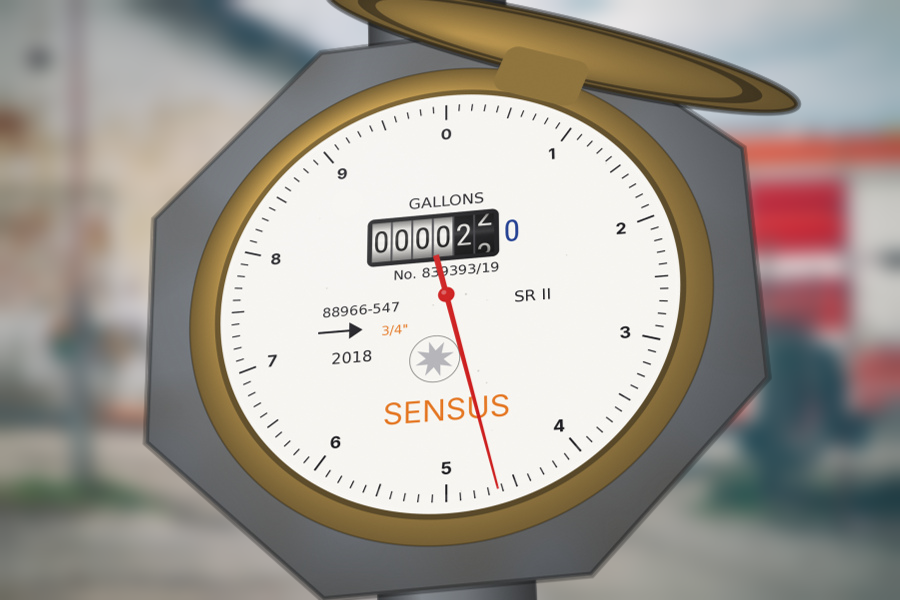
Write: 224.6 gal
